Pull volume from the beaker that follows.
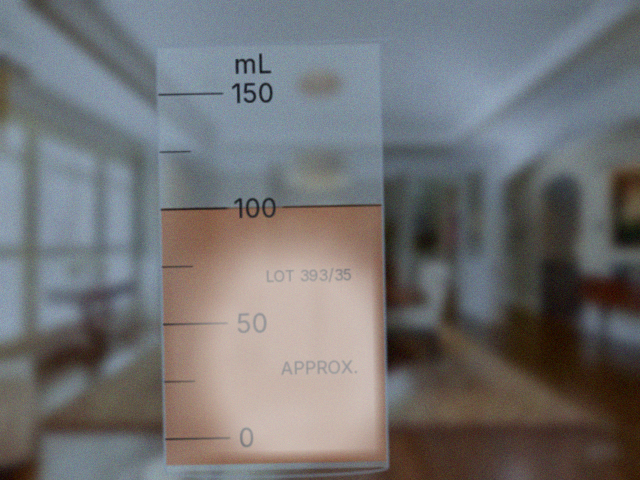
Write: 100 mL
